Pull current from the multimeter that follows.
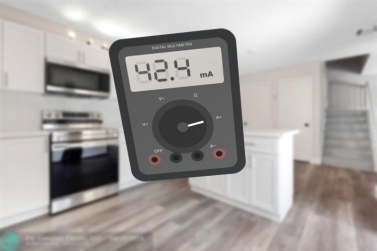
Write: 42.4 mA
